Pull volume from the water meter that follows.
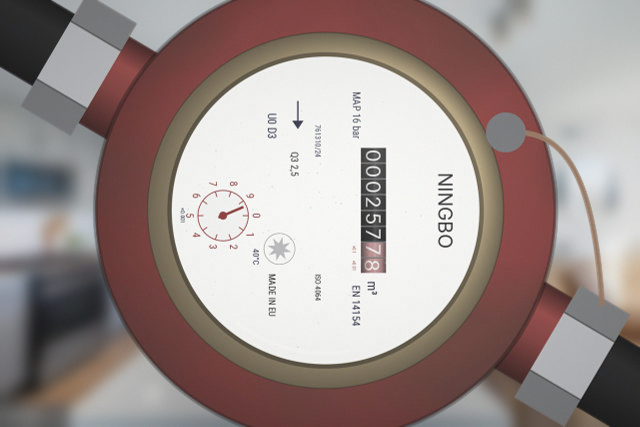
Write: 257.779 m³
